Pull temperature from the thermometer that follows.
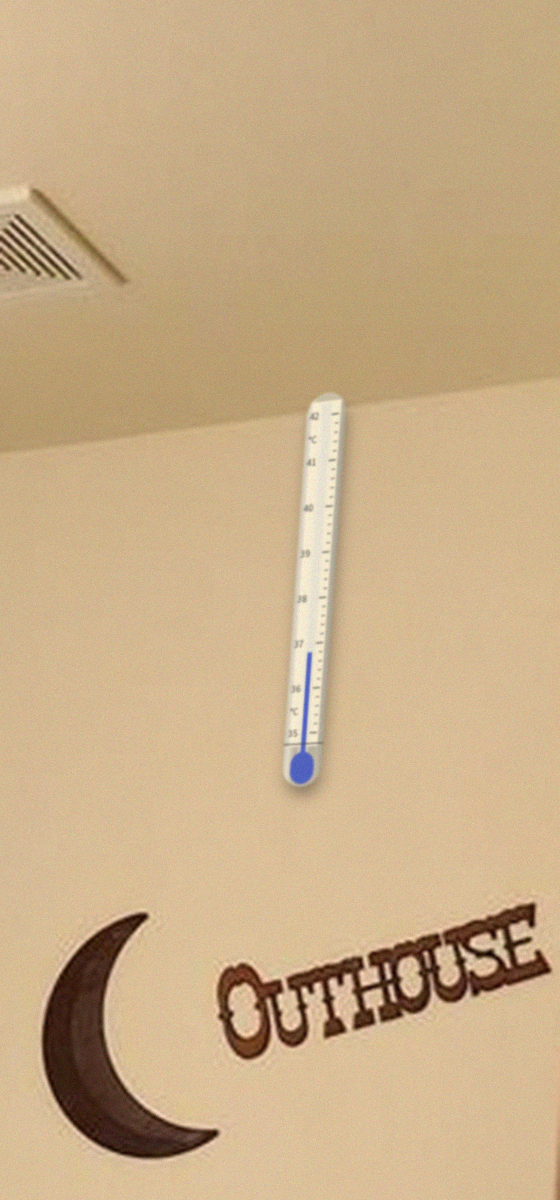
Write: 36.8 °C
